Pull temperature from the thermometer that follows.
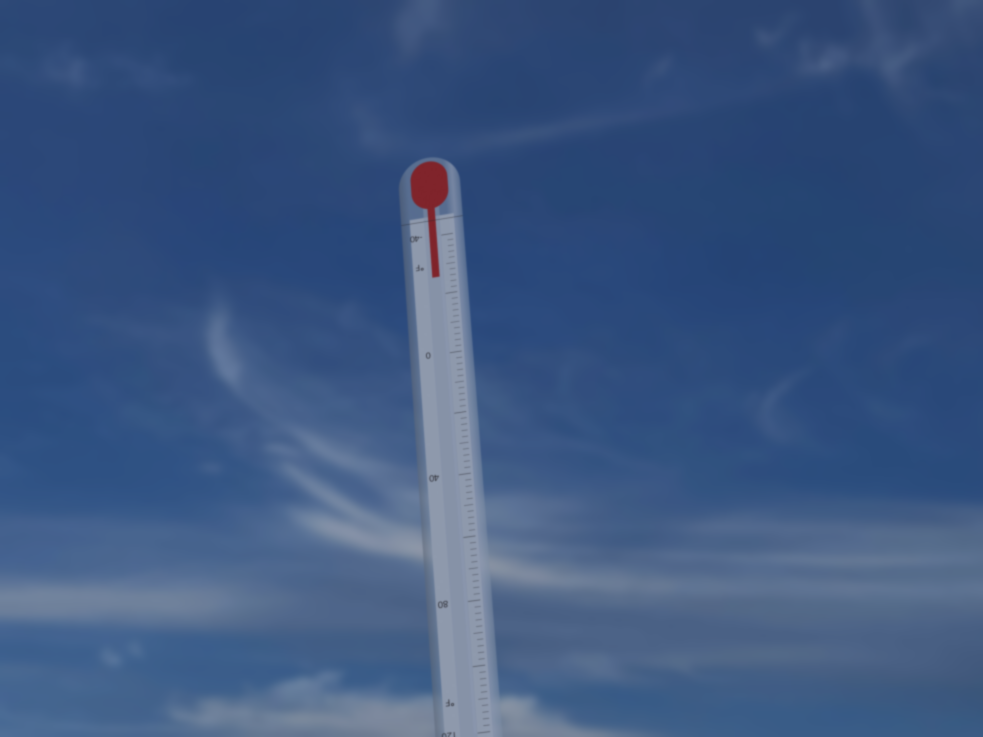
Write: -26 °F
